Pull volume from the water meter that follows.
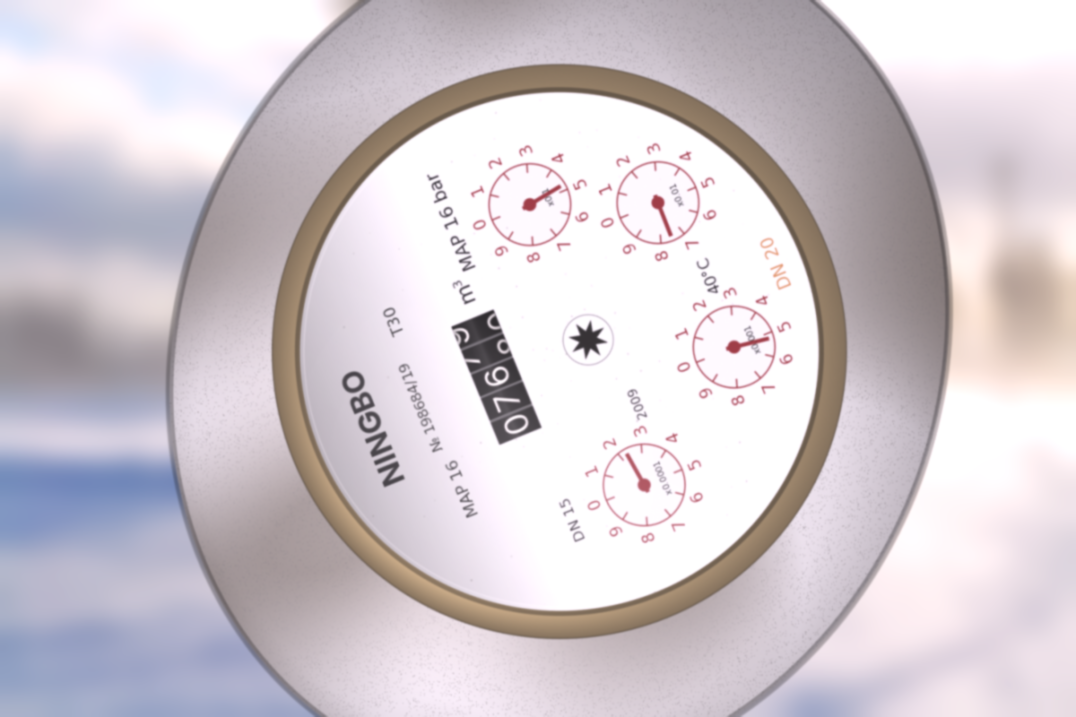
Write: 7679.4752 m³
